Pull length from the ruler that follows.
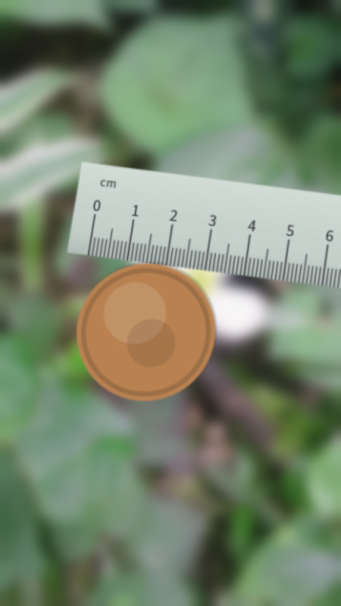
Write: 3.5 cm
